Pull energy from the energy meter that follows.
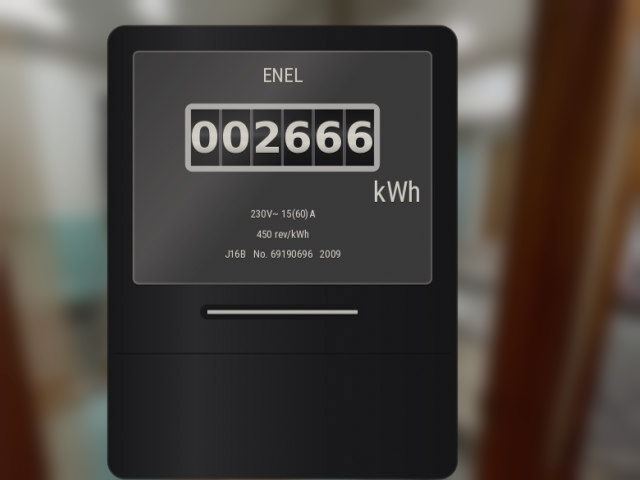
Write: 2666 kWh
